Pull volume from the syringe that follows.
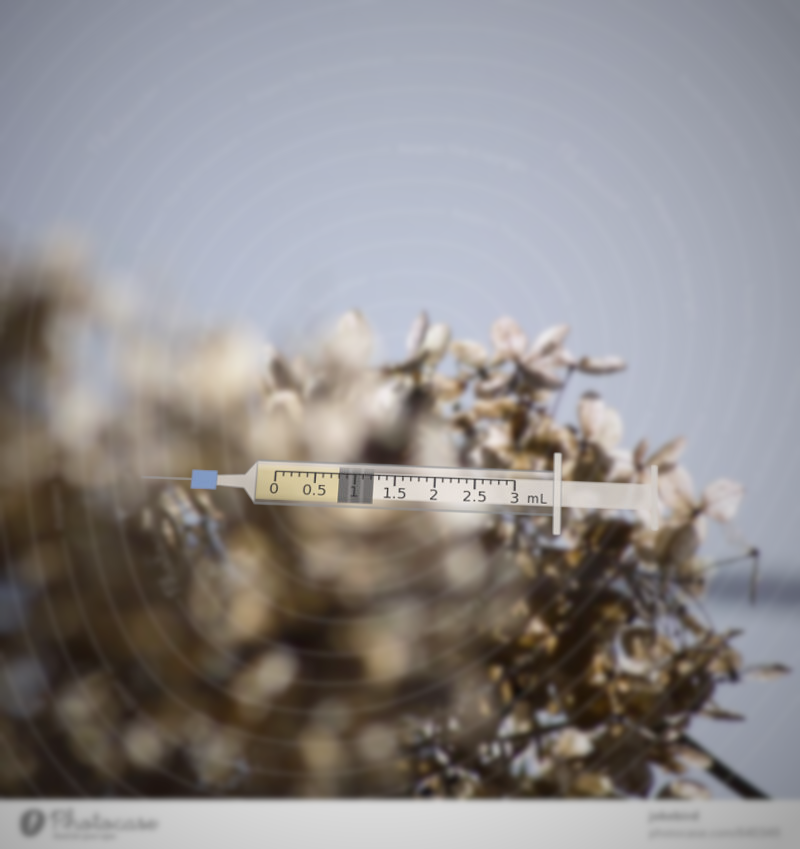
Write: 0.8 mL
